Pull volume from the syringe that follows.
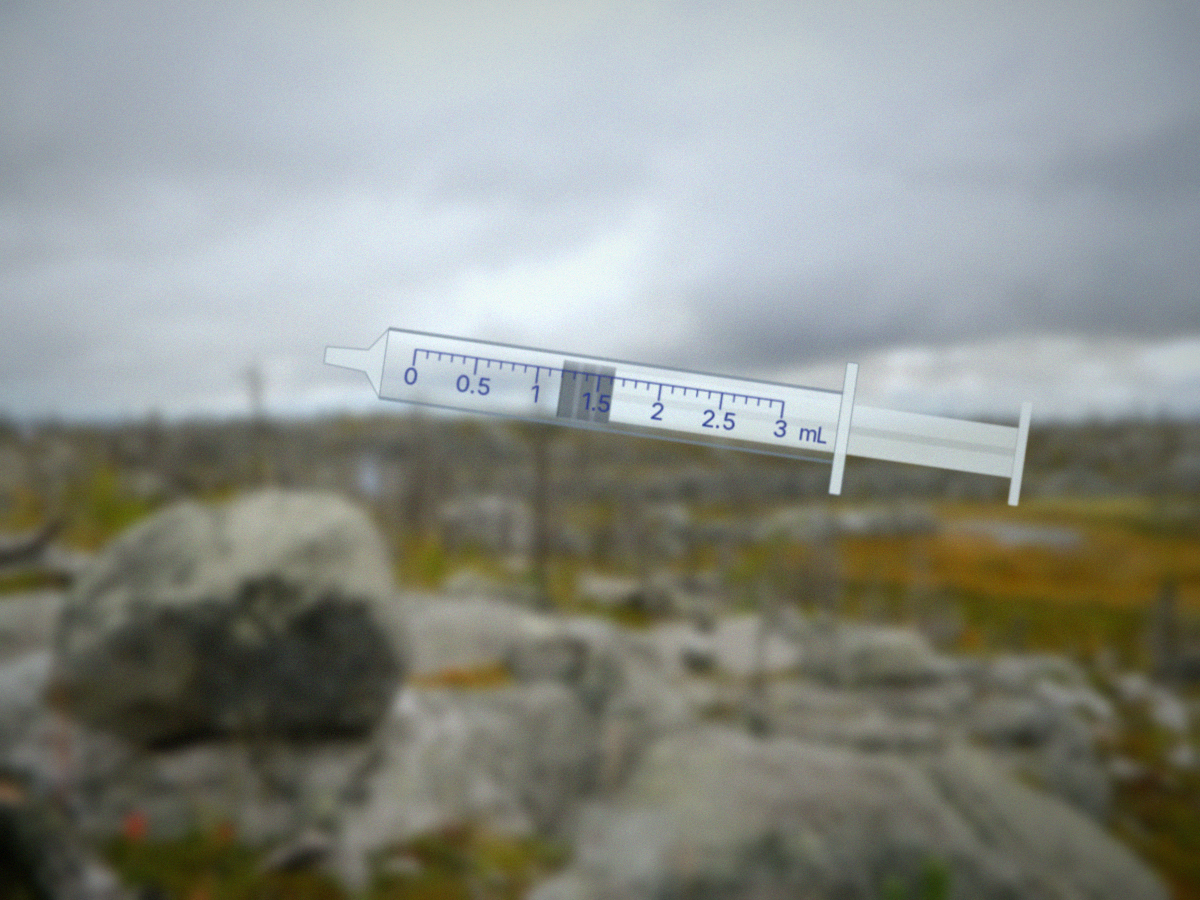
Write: 1.2 mL
